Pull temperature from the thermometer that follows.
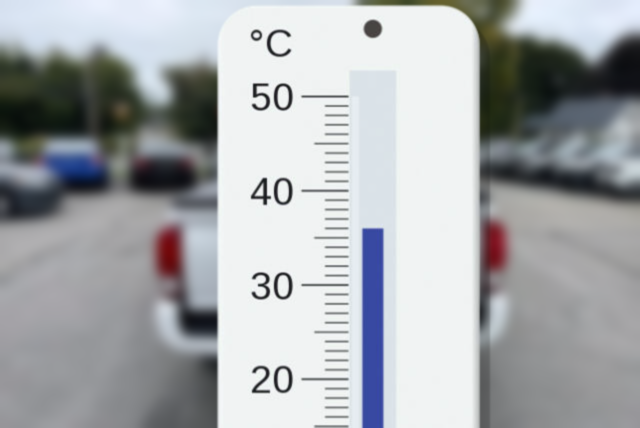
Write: 36 °C
